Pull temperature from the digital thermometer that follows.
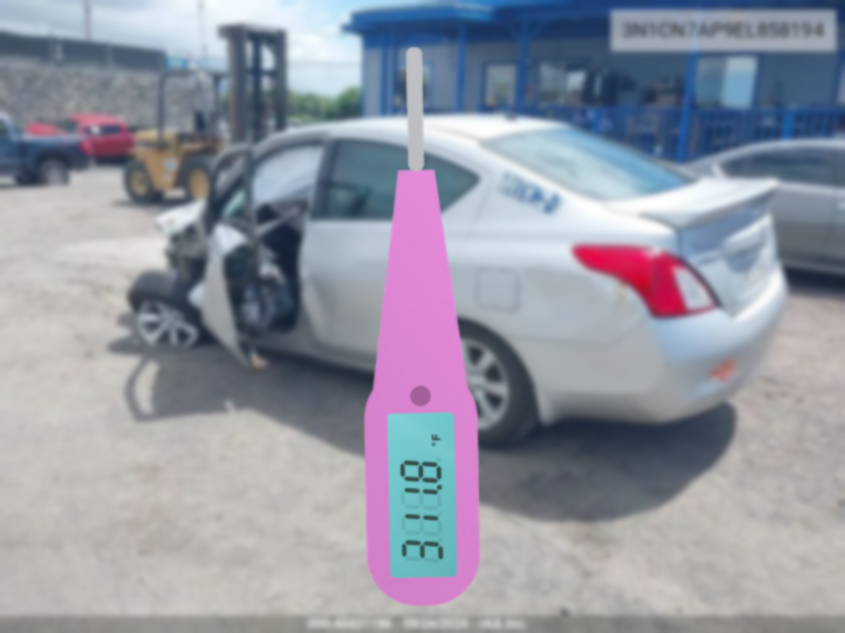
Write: 311.8 °F
